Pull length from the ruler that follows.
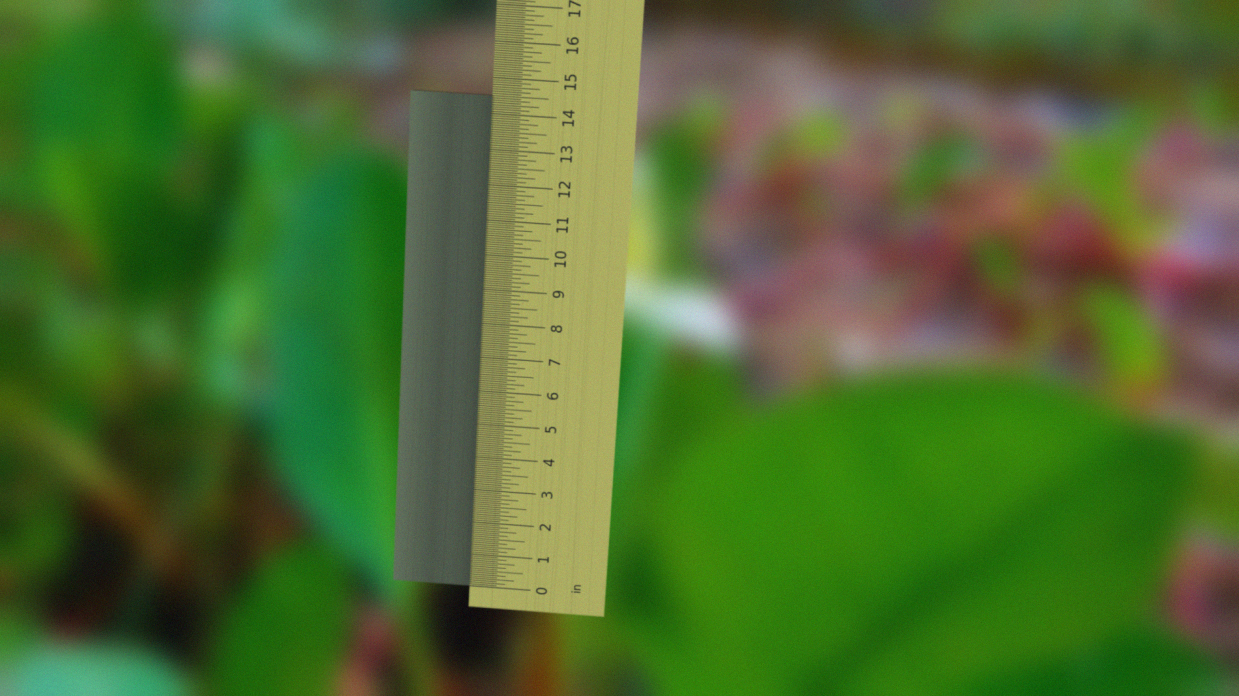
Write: 14.5 in
